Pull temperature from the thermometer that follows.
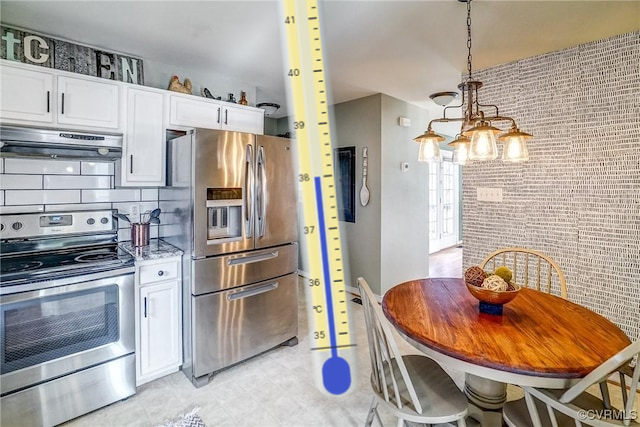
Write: 38 °C
